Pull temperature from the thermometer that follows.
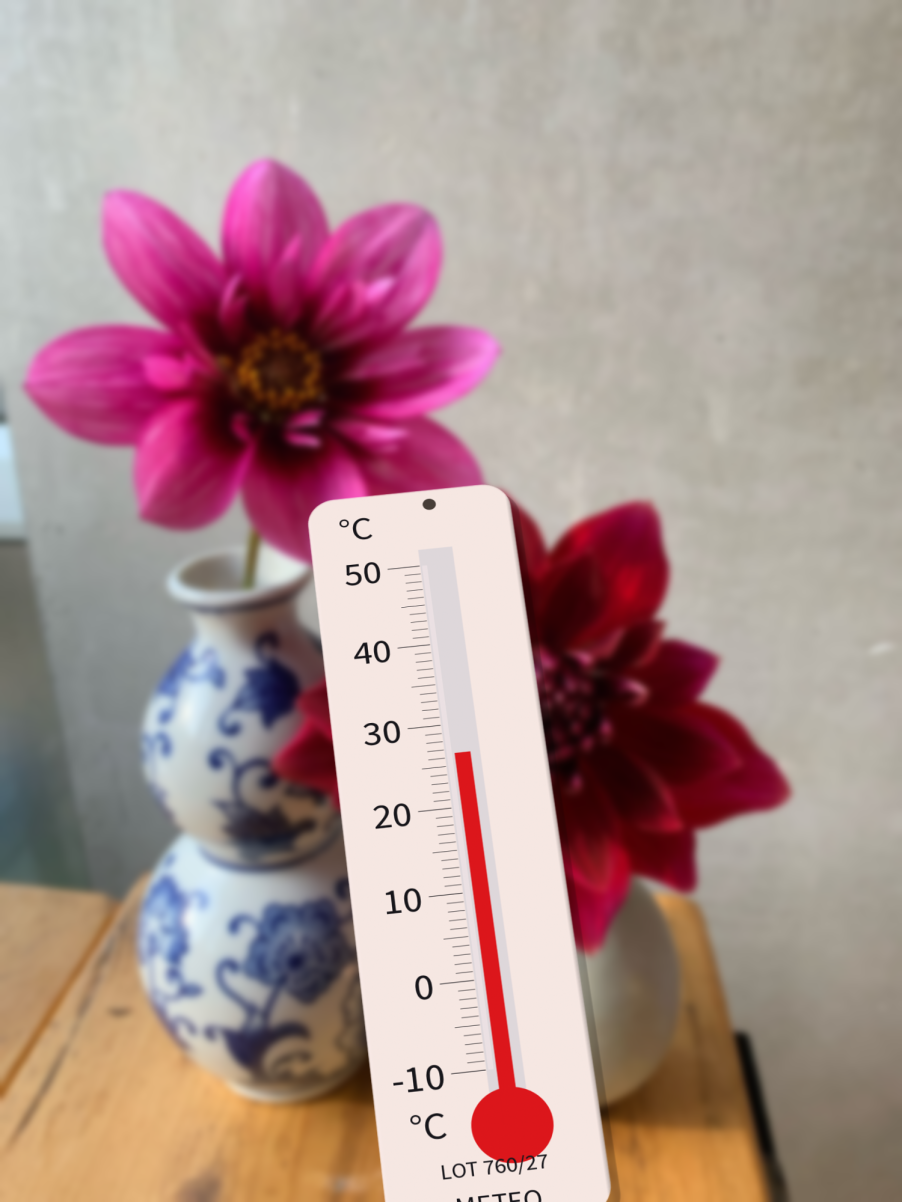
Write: 26.5 °C
